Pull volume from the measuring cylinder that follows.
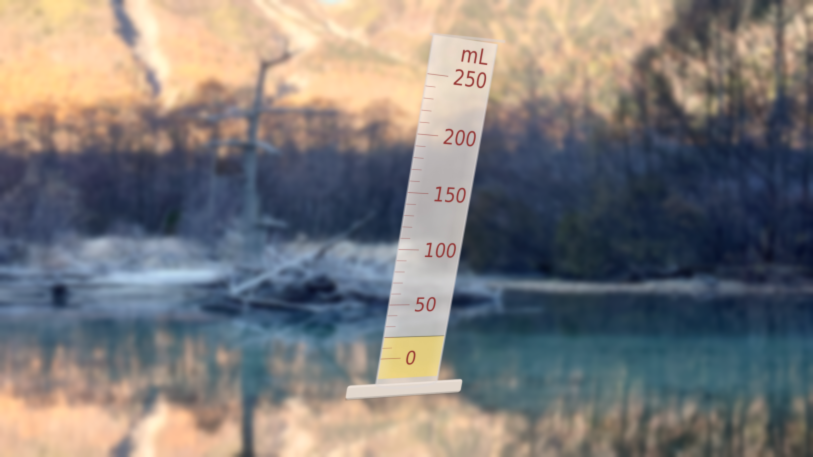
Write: 20 mL
